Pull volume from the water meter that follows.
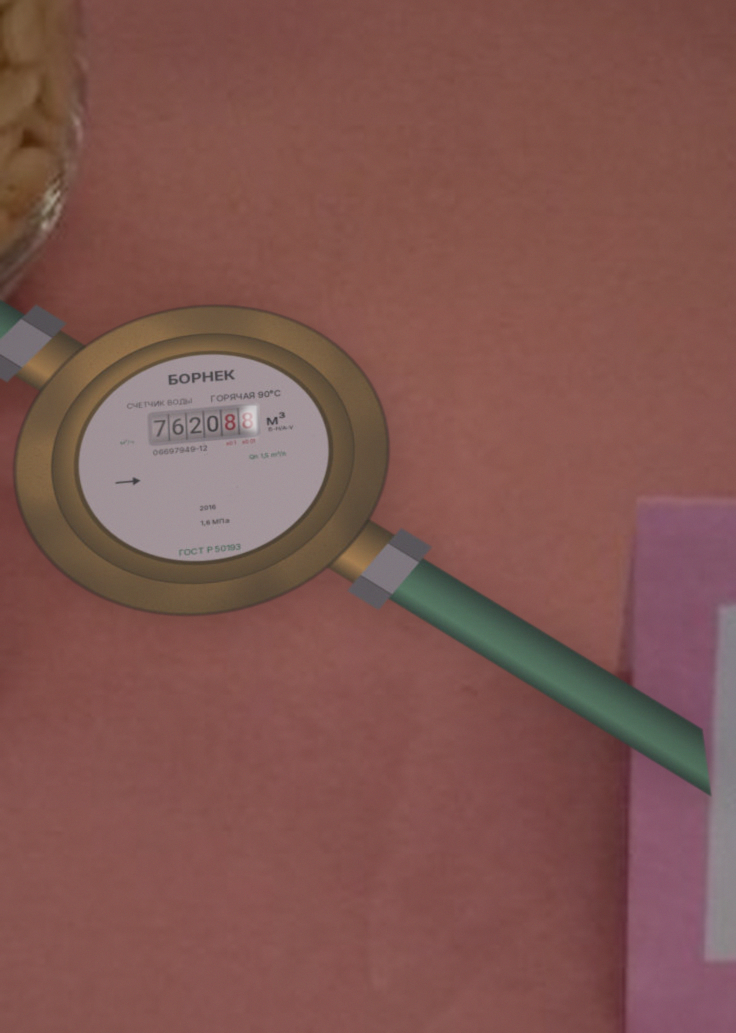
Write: 7620.88 m³
